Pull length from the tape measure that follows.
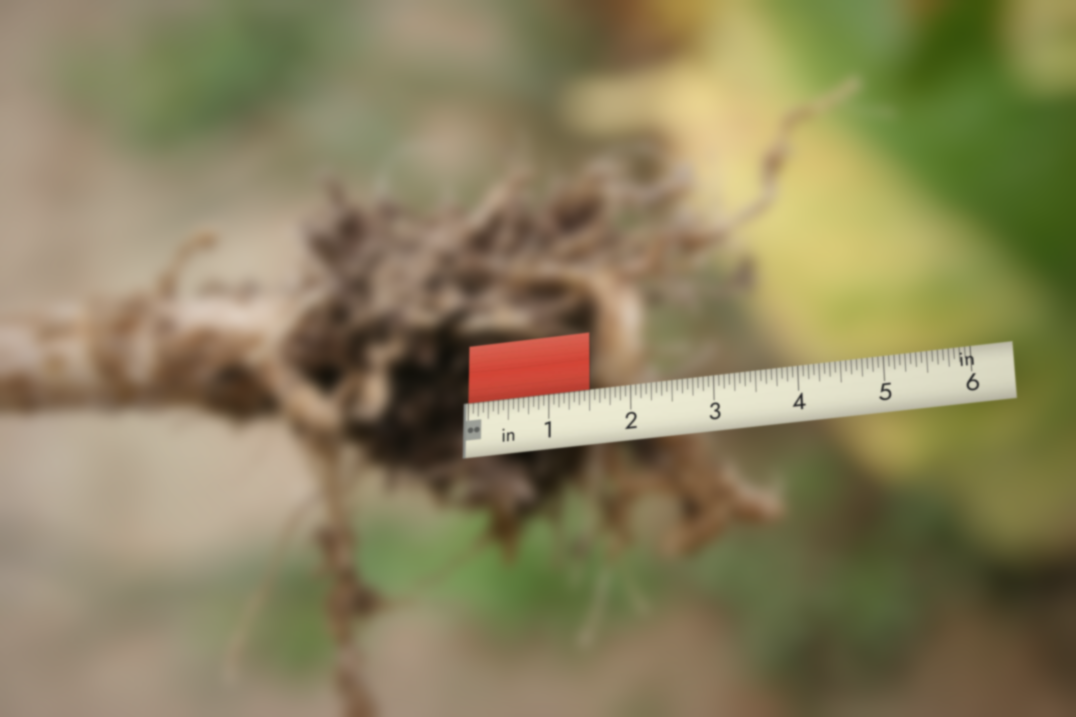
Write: 1.5 in
